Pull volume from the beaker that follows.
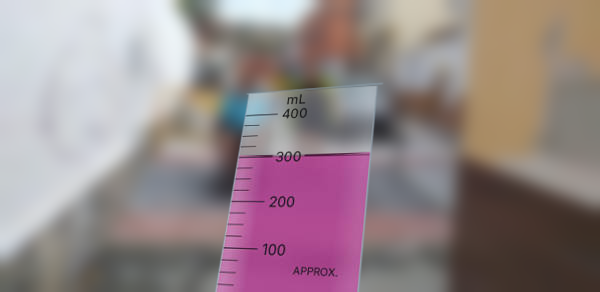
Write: 300 mL
